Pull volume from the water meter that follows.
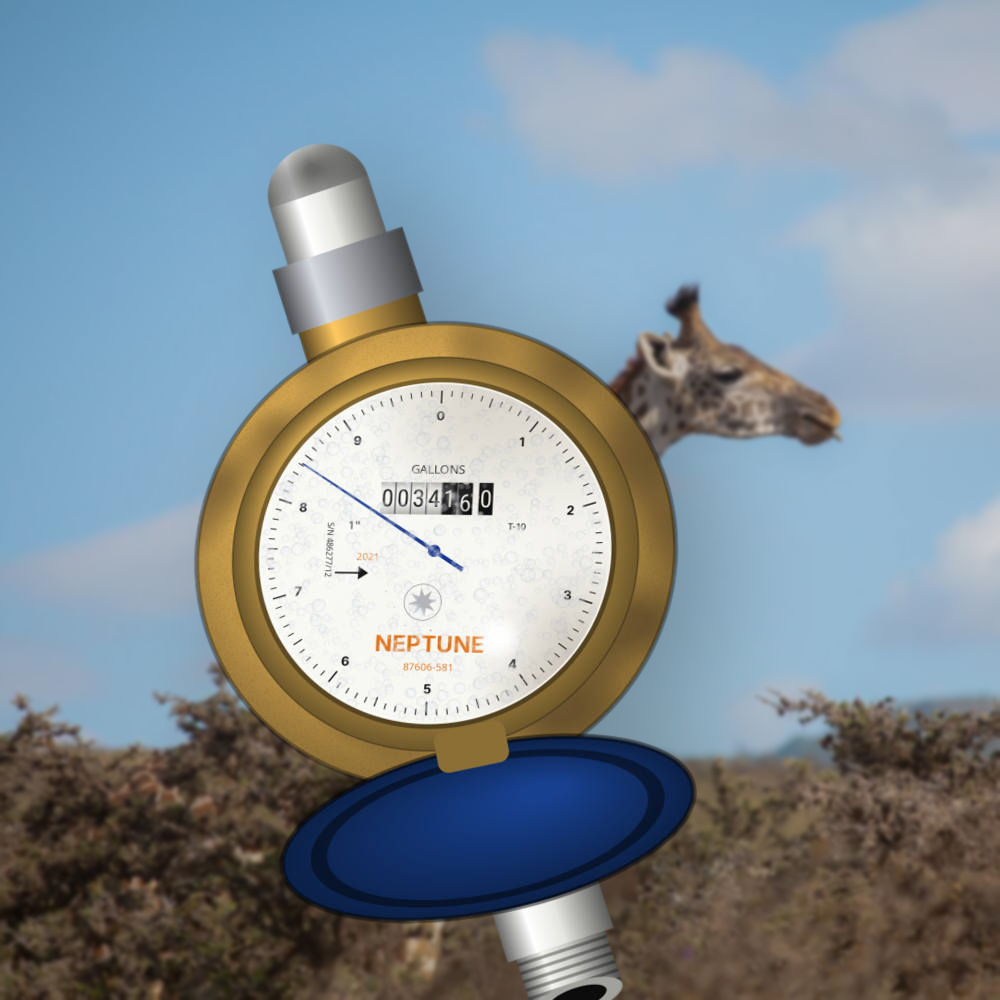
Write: 34158.4 gal
